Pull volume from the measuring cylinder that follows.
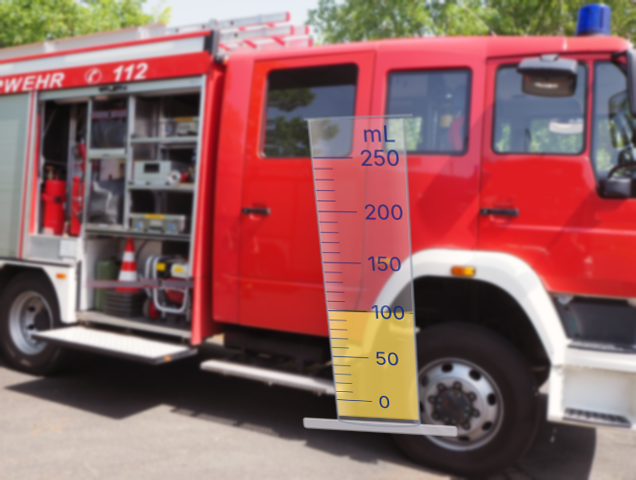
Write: 100 mL
